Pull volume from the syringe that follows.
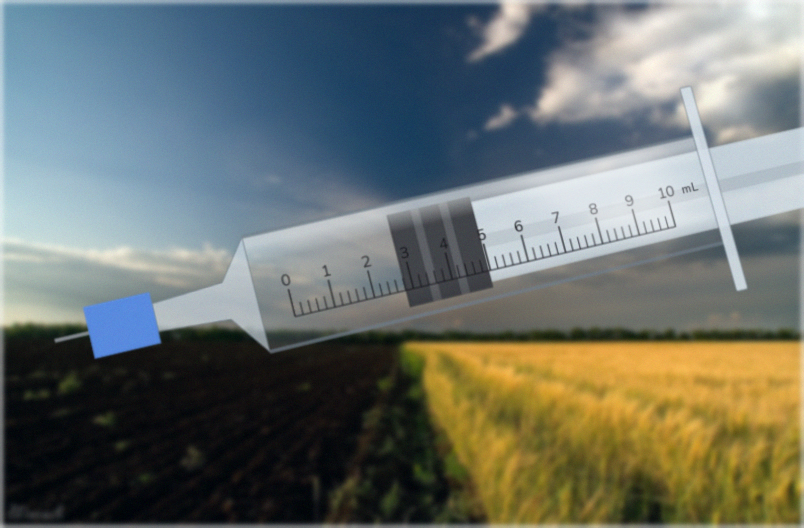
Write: 2.8 mL
